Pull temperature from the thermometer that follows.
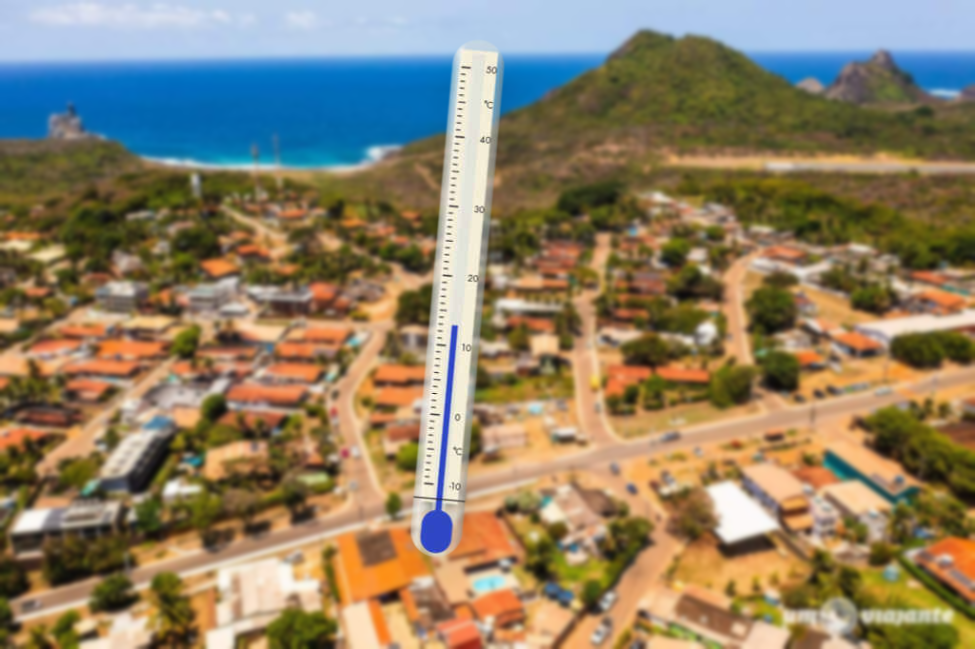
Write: 13 °C
